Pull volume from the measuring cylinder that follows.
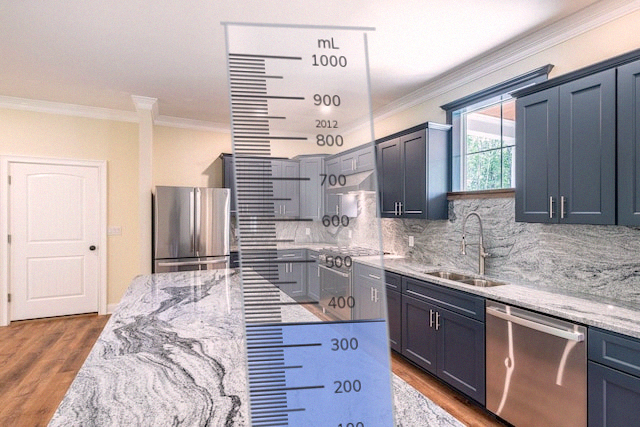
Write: 350 mL
